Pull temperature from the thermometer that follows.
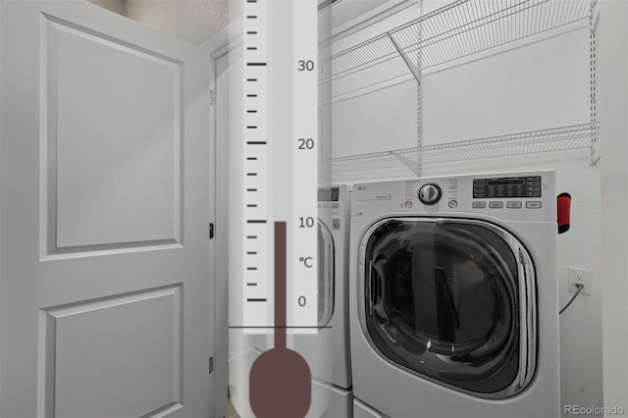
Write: 10 °C
